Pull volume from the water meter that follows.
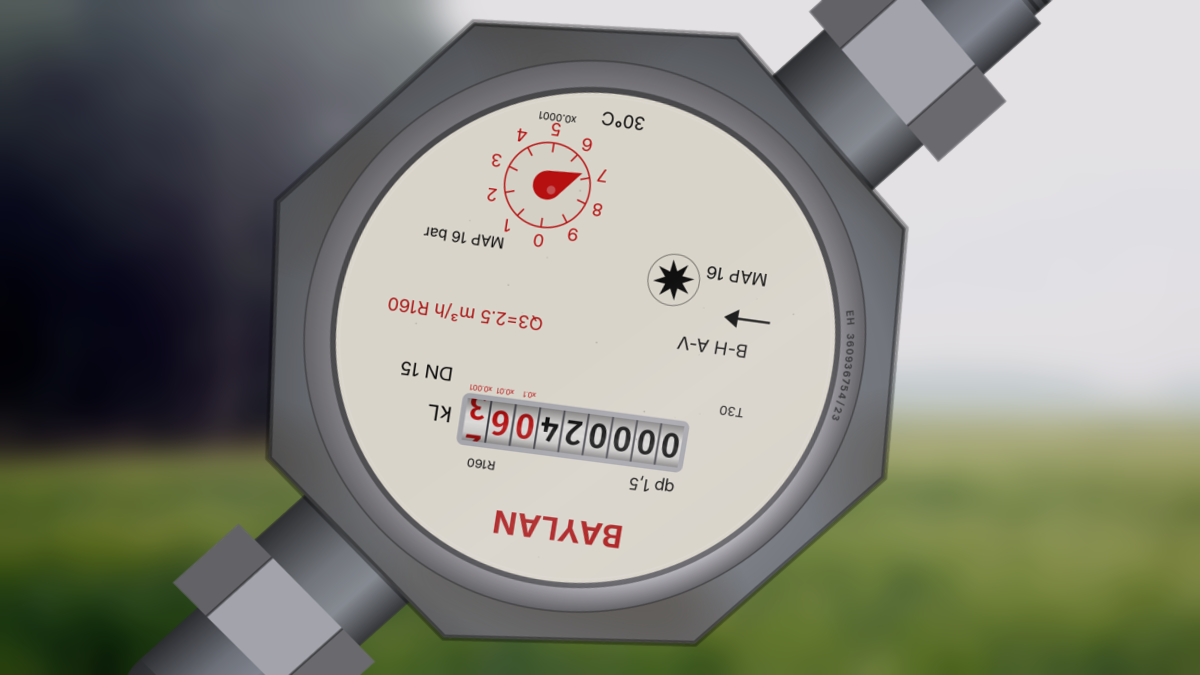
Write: 24.0626 kL
